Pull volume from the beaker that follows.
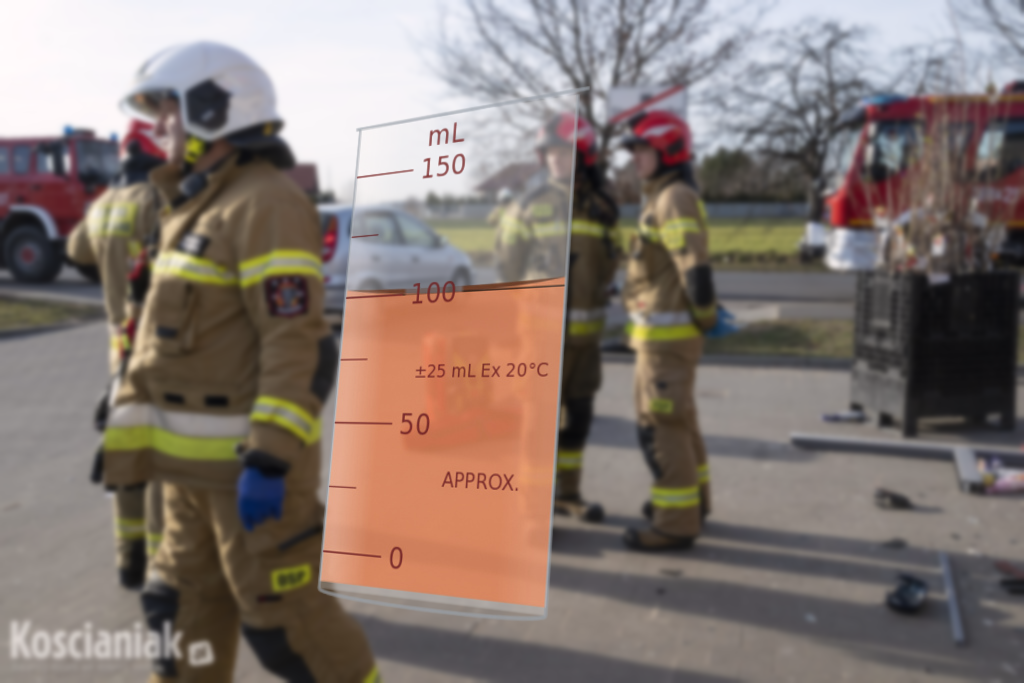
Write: 100 mL
